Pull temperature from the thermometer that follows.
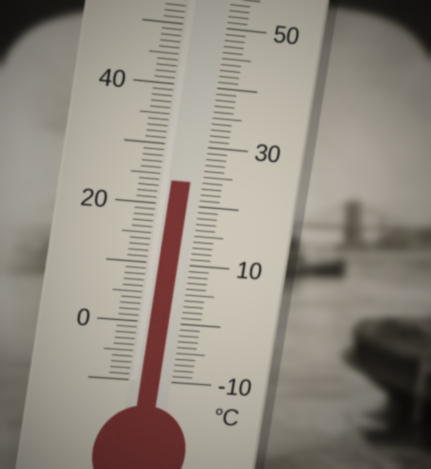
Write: 24 °C
